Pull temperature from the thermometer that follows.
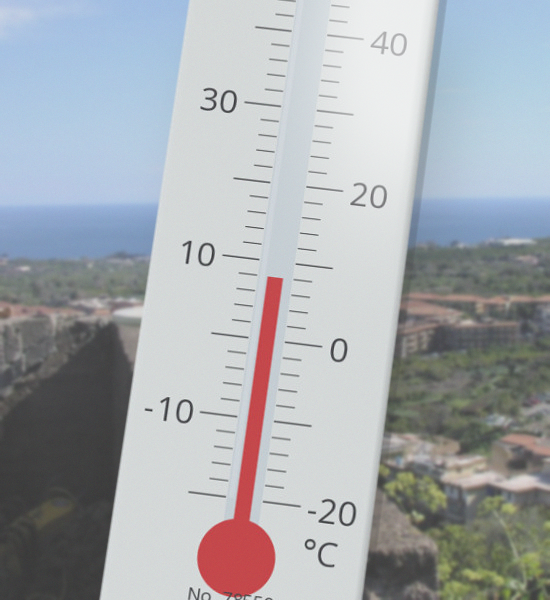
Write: 8 °C
